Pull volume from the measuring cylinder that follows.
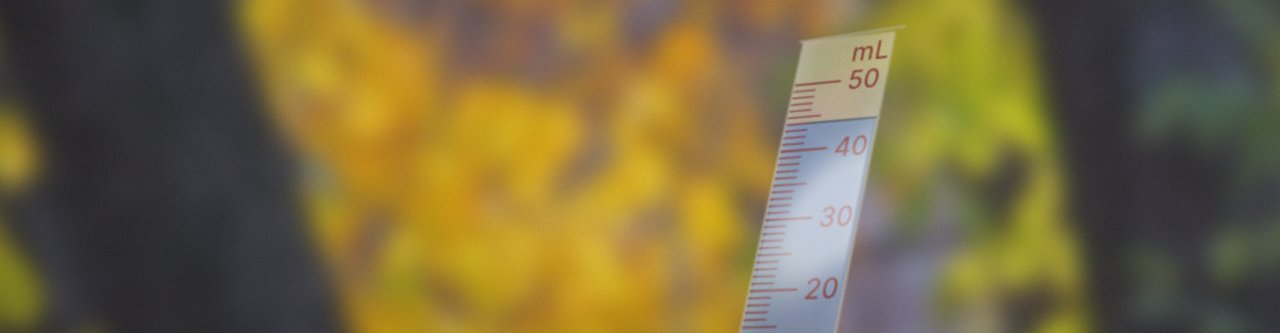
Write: 44 mL
